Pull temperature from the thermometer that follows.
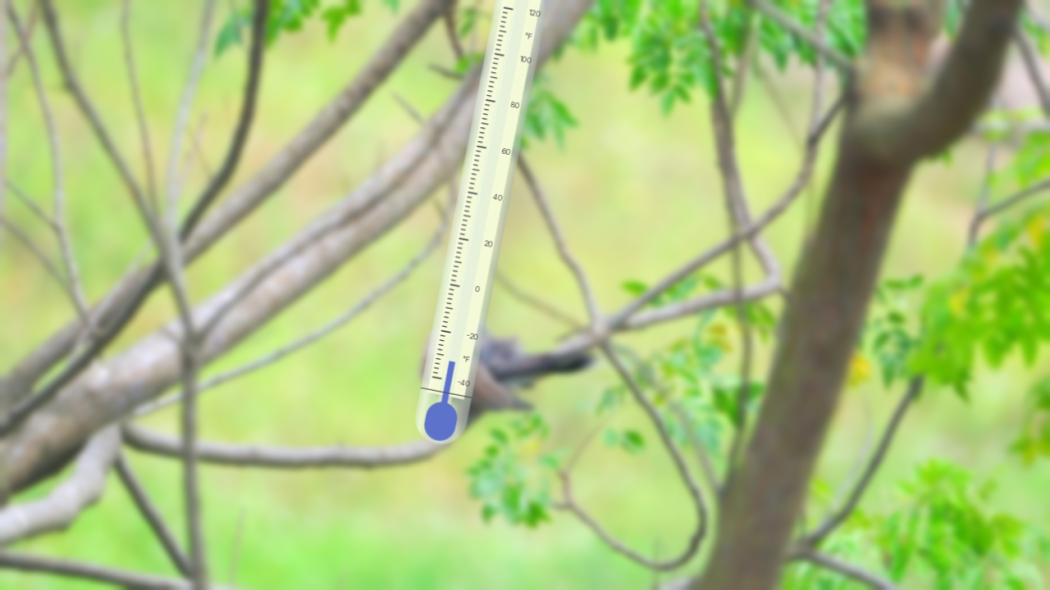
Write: -32 °F
